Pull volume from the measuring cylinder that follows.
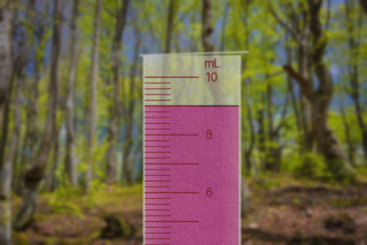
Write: 9 mL
